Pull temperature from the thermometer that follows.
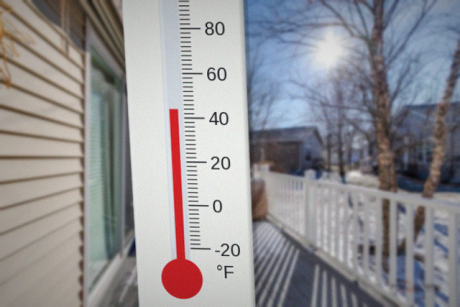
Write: 44 °F
